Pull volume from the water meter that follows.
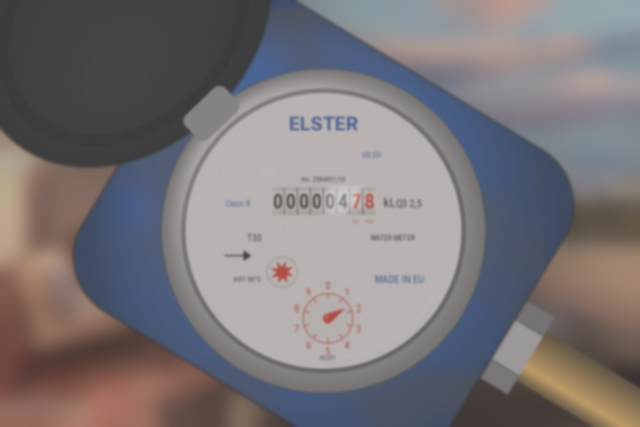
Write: 4.781 kL
